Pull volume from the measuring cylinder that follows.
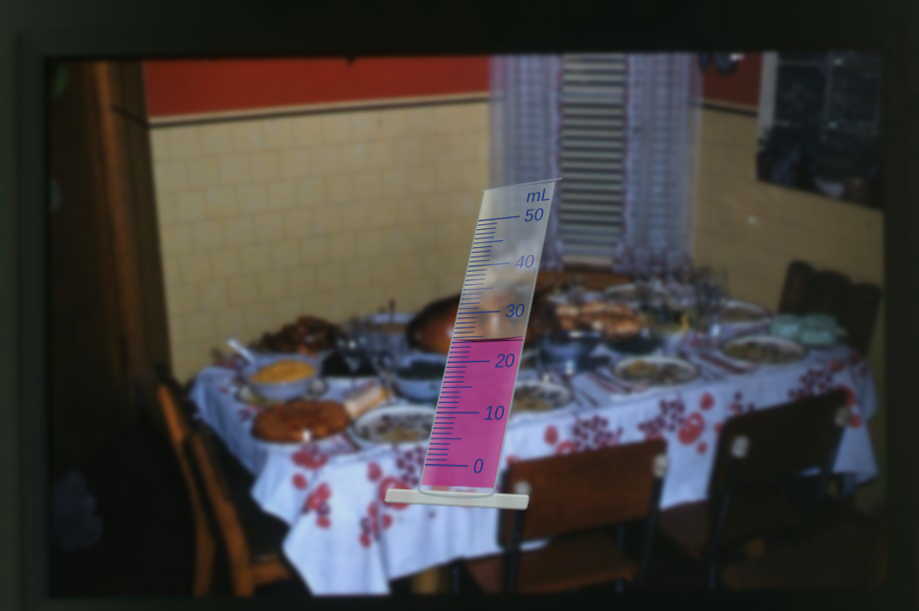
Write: 24 mL
